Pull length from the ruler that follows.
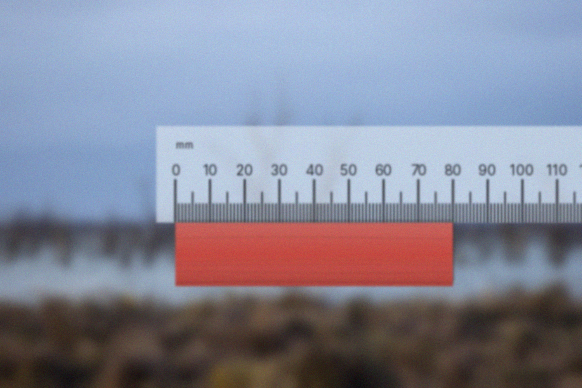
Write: 80 mm
